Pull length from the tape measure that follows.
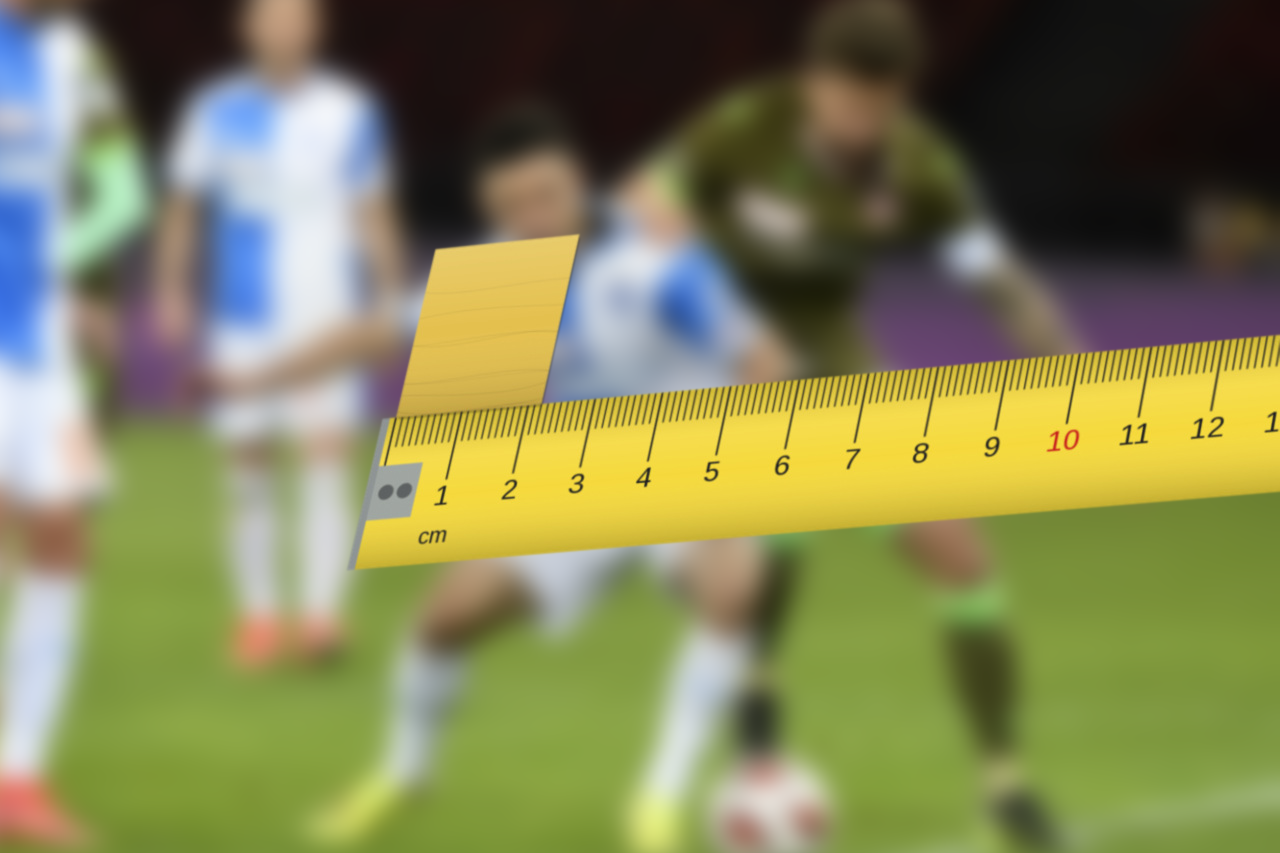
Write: 2.2 cm
